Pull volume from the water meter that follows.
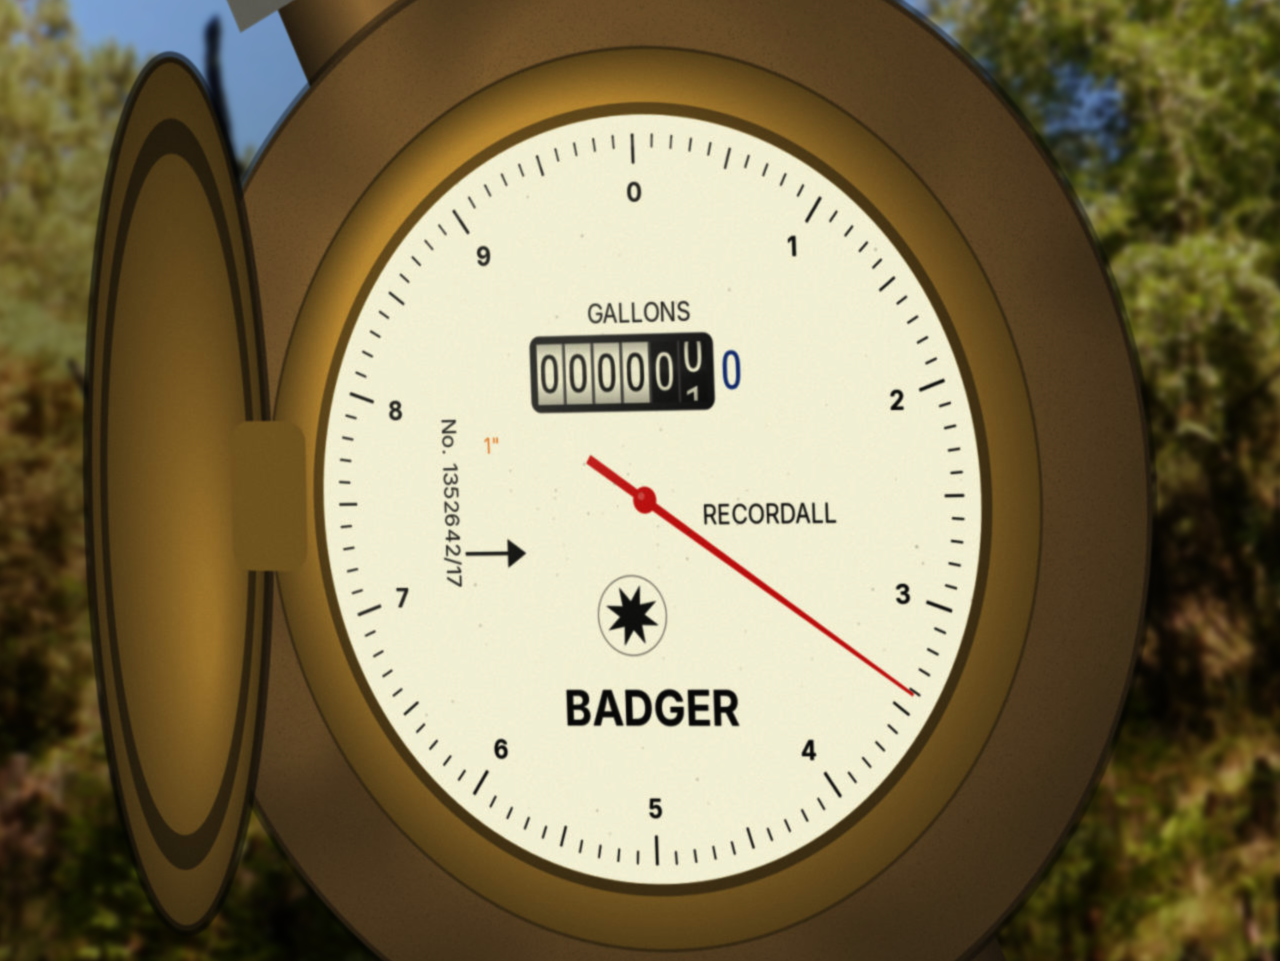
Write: 3.4 gal
